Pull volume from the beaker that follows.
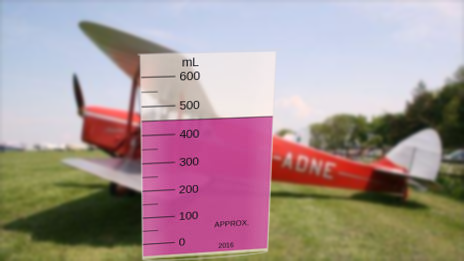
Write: 450 mL
